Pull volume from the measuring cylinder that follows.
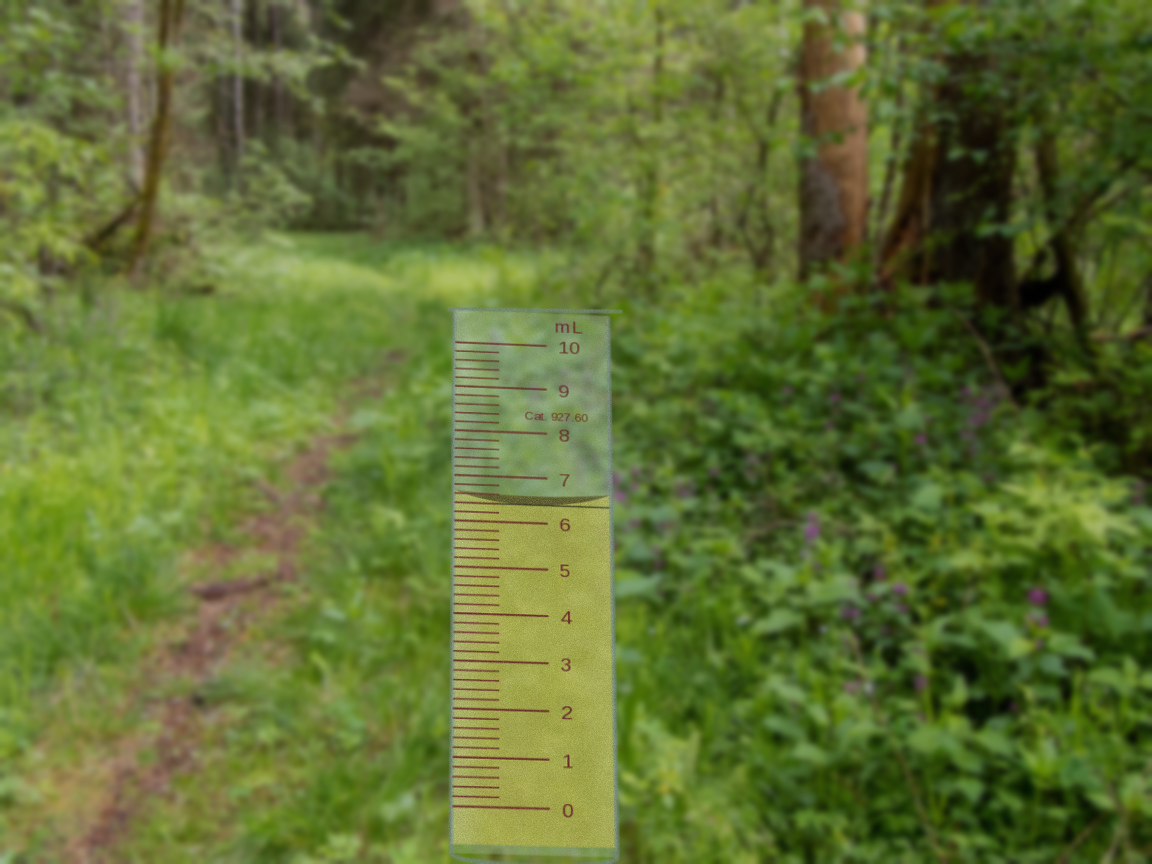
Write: 6.4 mL
